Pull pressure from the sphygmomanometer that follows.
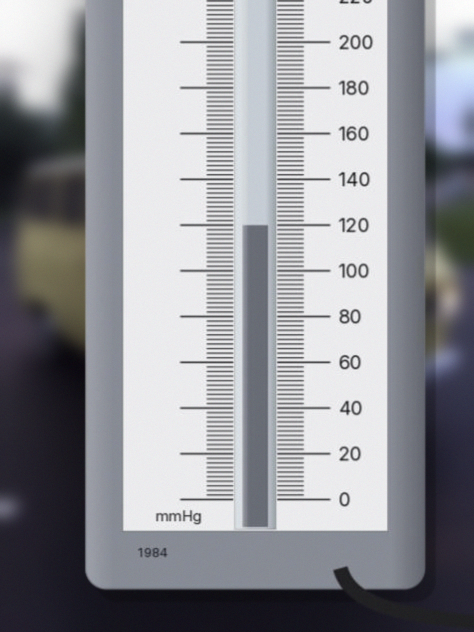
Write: 120 mmHg
